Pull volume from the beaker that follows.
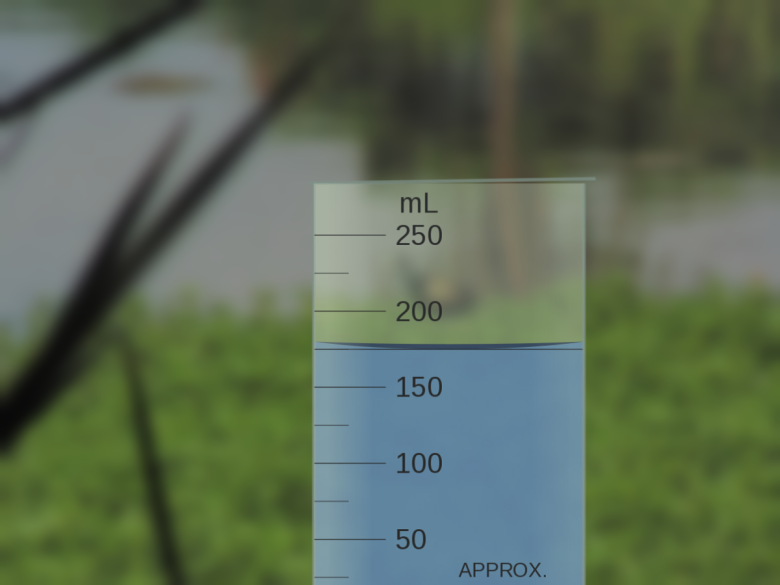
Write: 175 mL
